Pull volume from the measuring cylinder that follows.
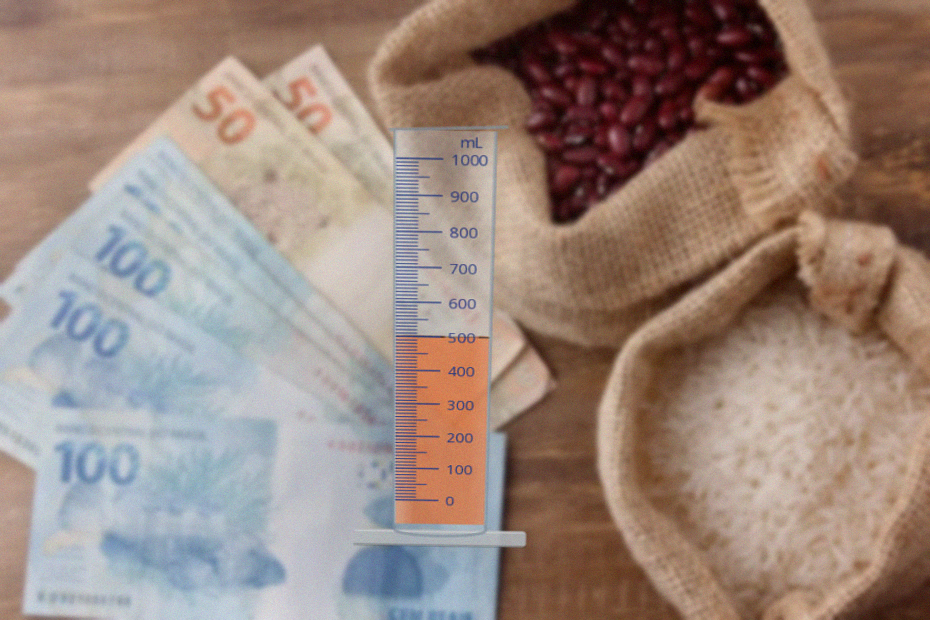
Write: 500 mL
